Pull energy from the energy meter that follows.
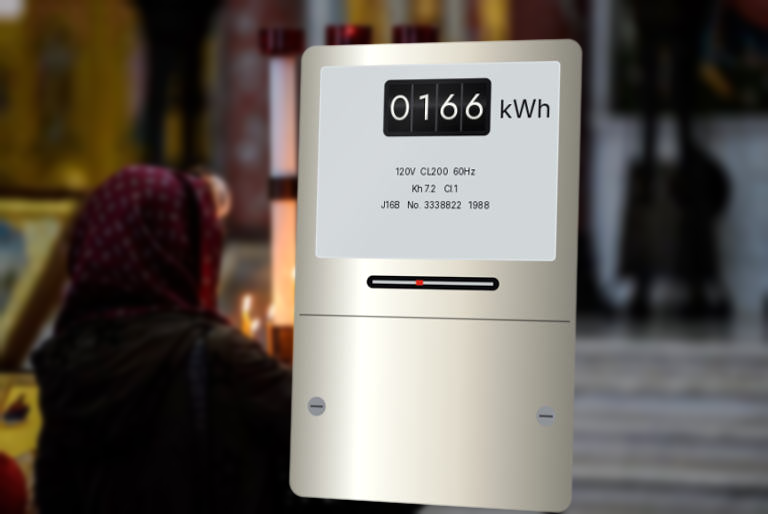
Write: 166 kWh
